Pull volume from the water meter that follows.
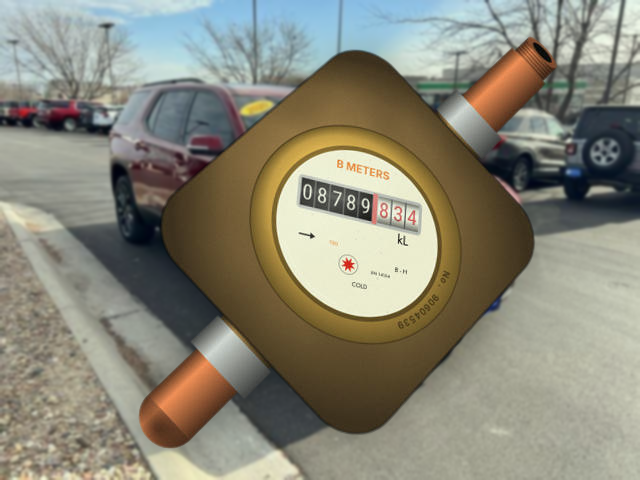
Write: 8789.834 kL
